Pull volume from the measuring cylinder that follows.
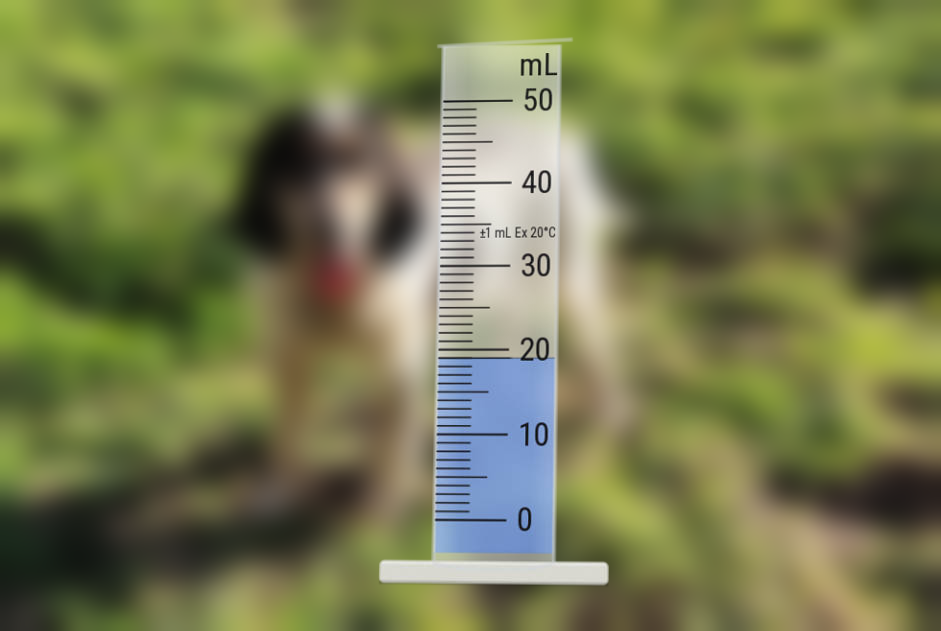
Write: 19 mL
